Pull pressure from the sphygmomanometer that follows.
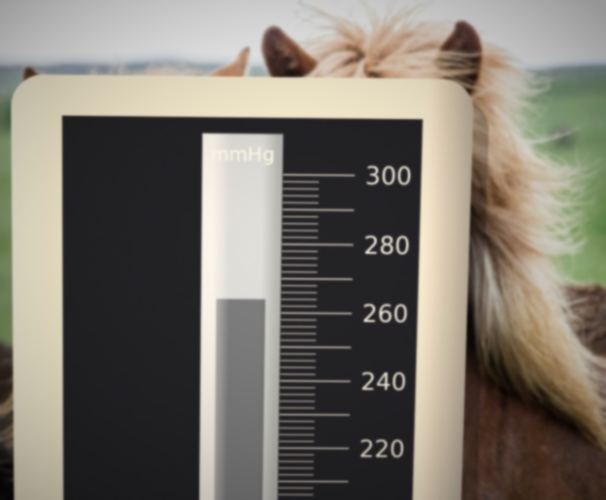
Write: 264 mmHg
